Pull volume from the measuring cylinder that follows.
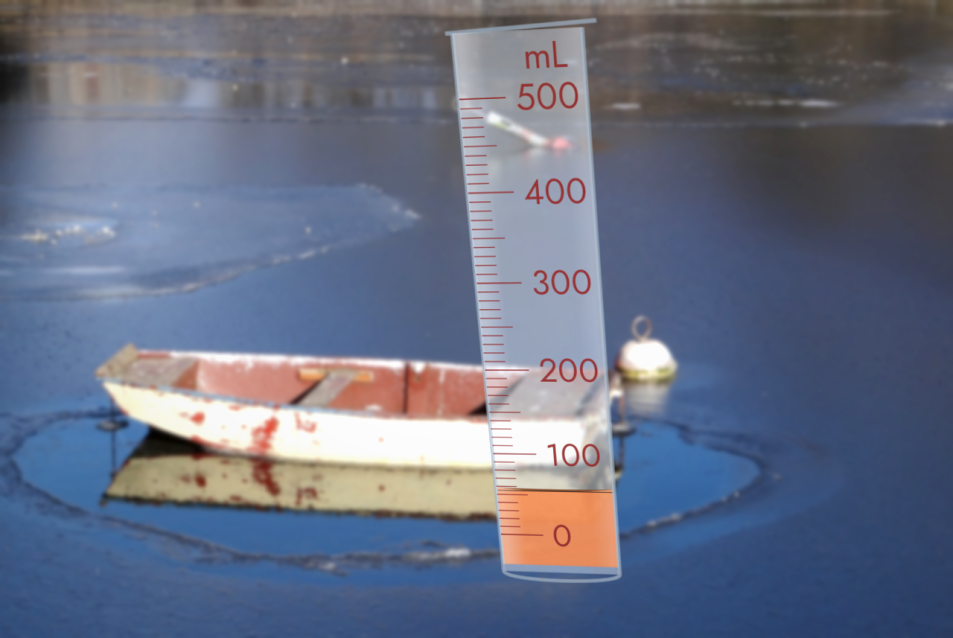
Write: 55 mL
